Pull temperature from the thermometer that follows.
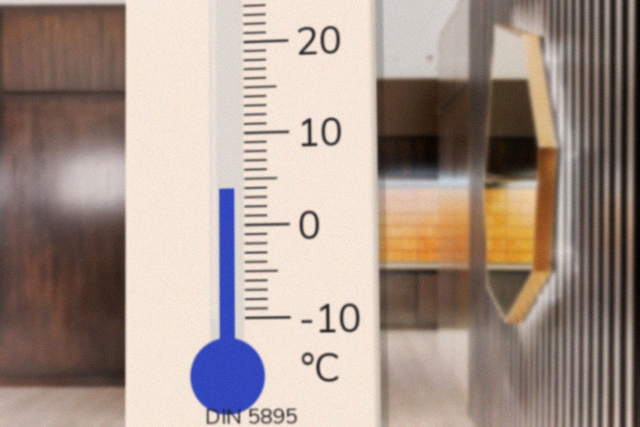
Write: 4 °C
